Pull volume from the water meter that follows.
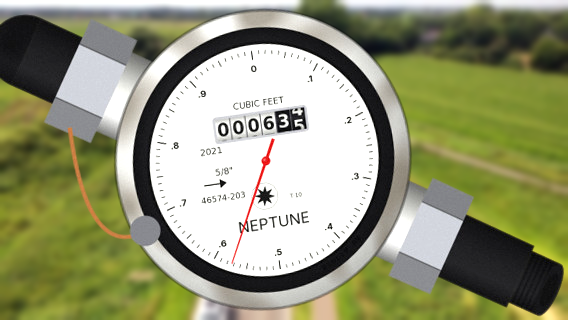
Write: 634.57 ft³
